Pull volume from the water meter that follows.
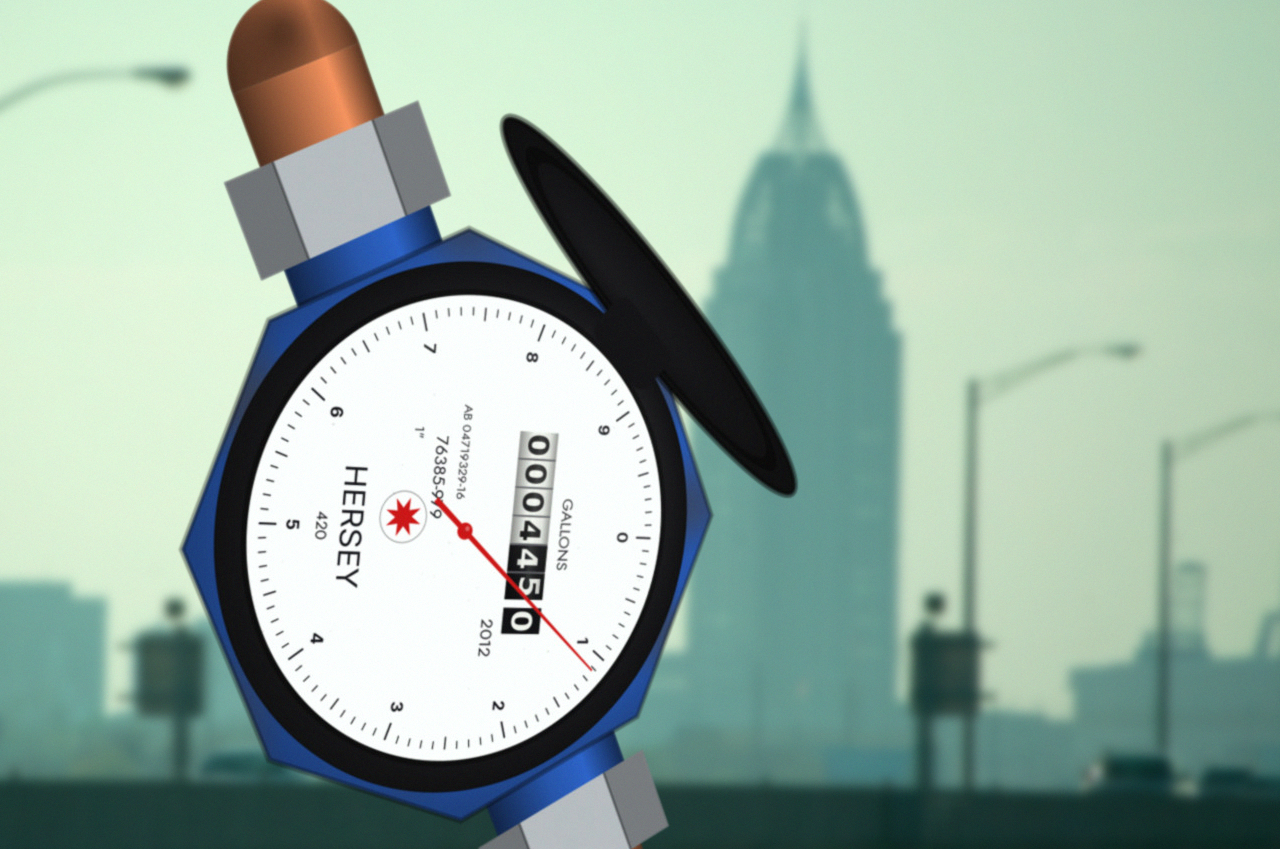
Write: 4451.1 gal
